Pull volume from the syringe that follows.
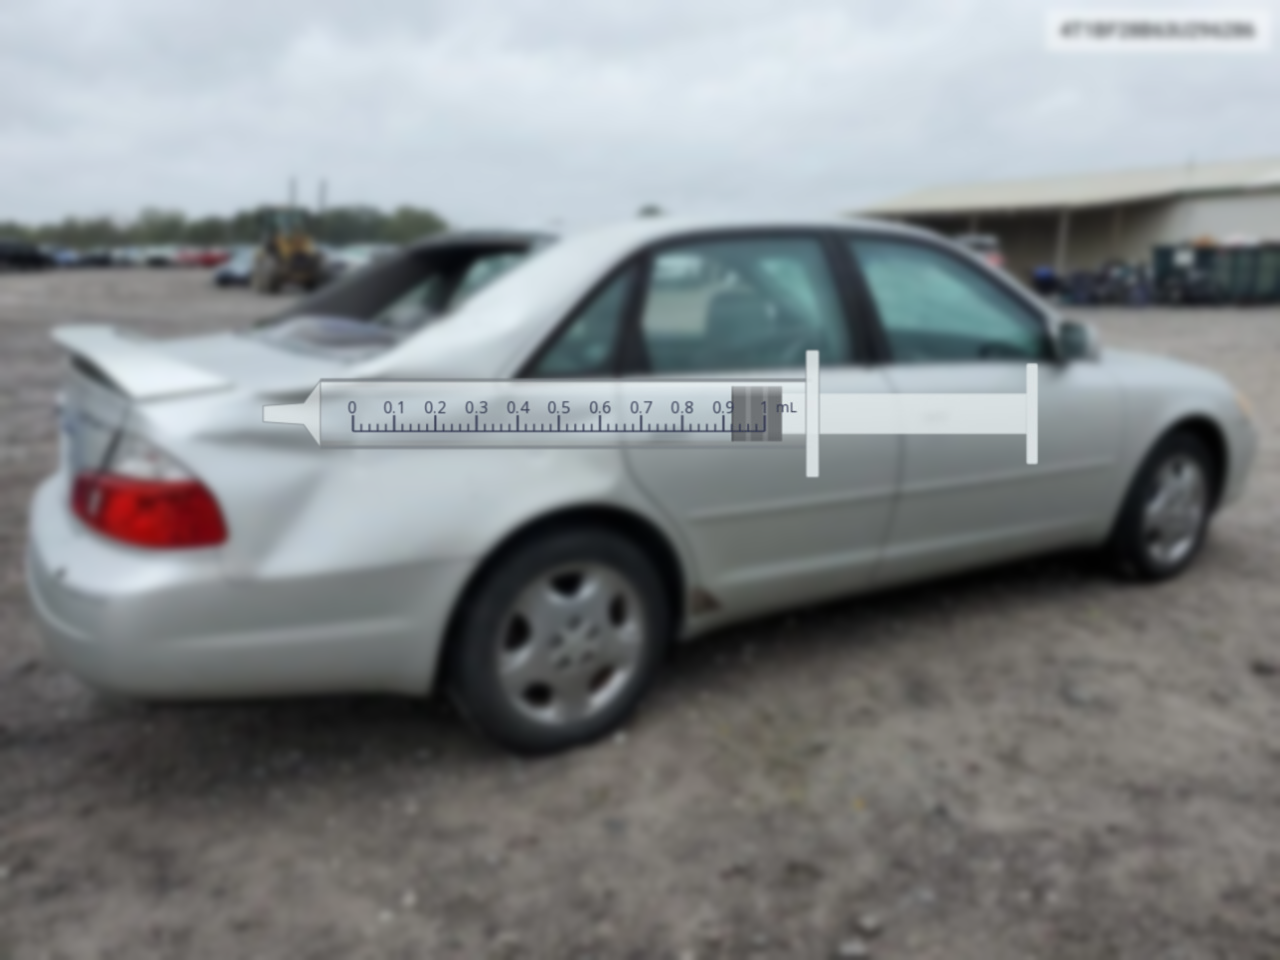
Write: 0.92 mL
